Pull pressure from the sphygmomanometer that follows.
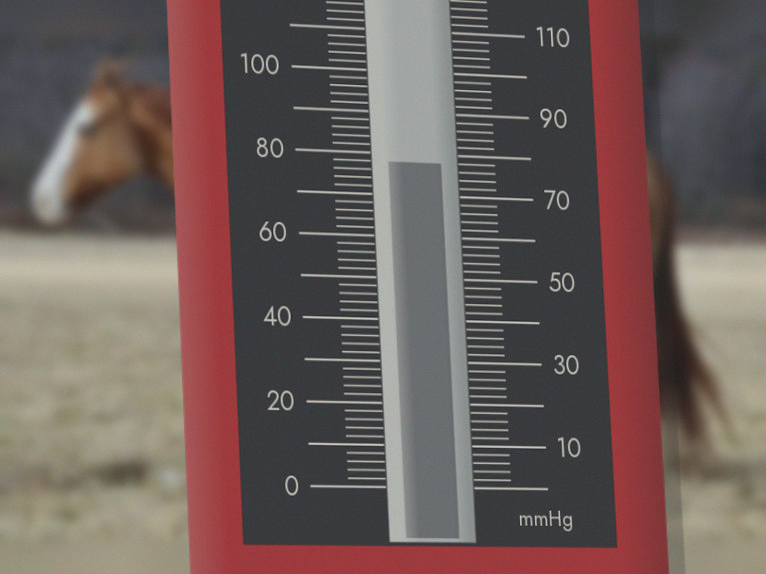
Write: 78 mmHg
